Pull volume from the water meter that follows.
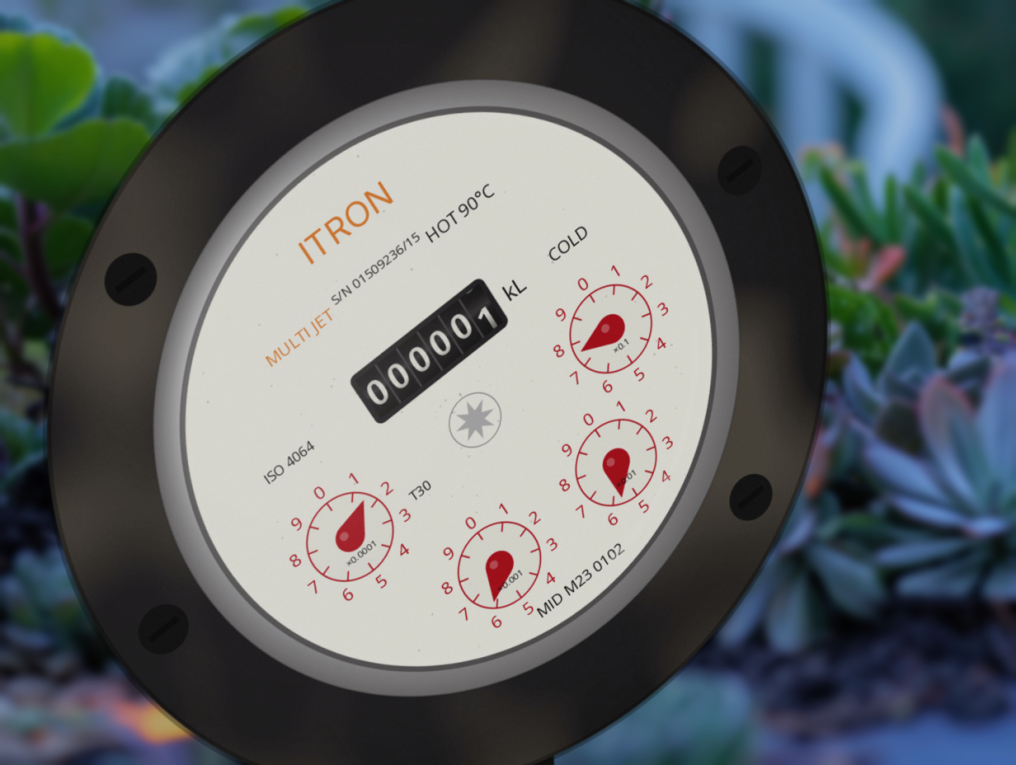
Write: 0.7561 kL
